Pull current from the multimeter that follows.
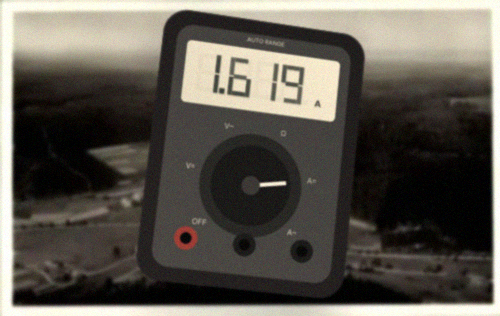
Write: 1.619 A
